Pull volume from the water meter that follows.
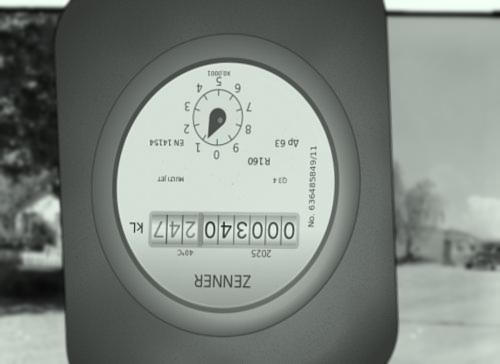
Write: 340.2470 kL
